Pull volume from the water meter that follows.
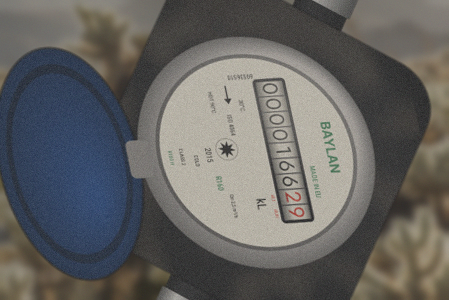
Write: 166.29 kL
